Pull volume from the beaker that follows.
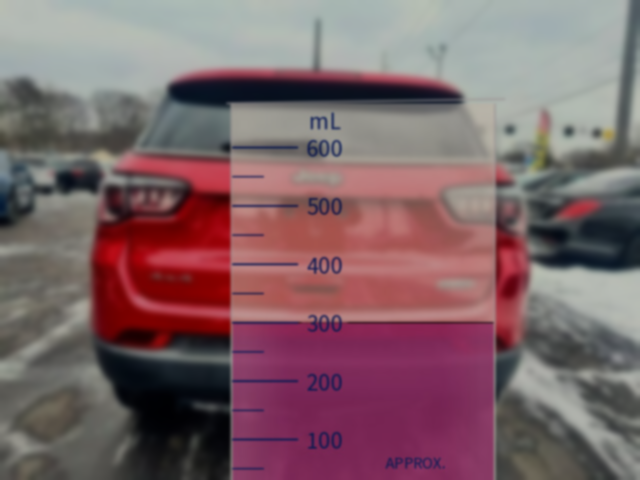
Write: 300 mL
